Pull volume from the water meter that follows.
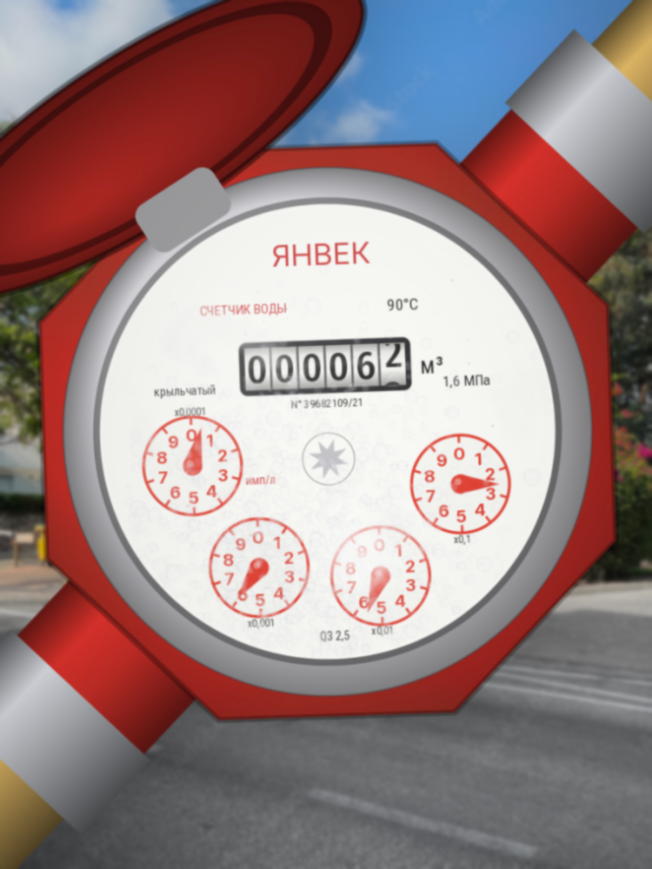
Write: 62.2560 m³
